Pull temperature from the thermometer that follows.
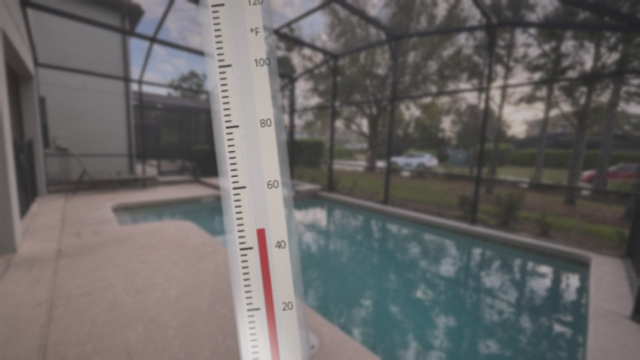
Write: 46 °F
